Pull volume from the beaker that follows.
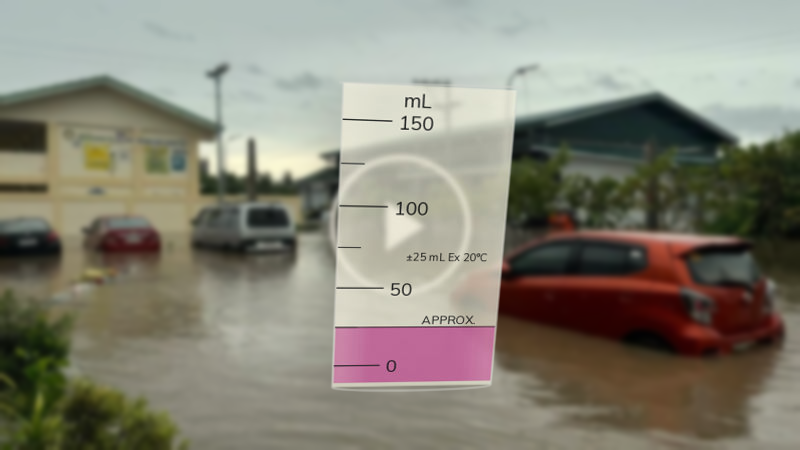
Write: 25 mL
